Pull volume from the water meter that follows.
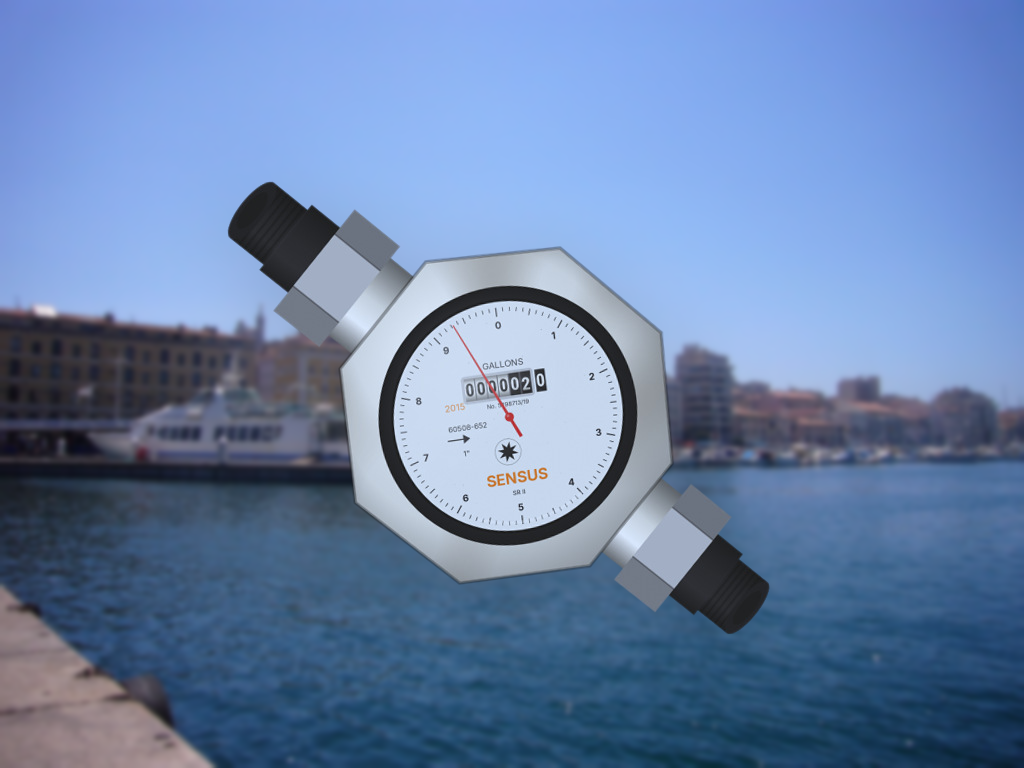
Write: 19.3 gal
